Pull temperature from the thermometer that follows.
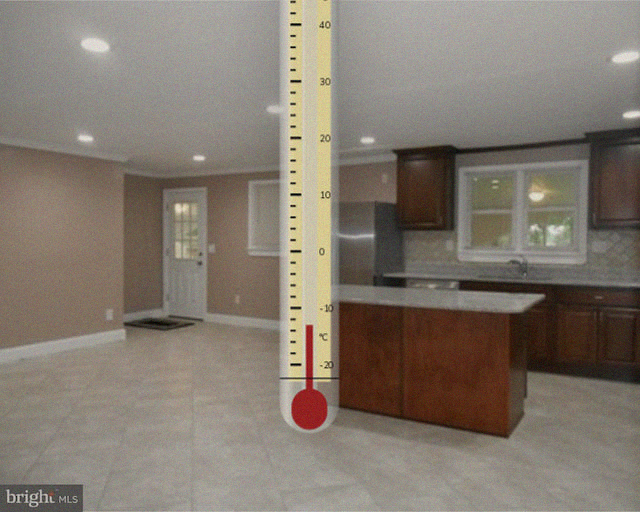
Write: -13 °C
